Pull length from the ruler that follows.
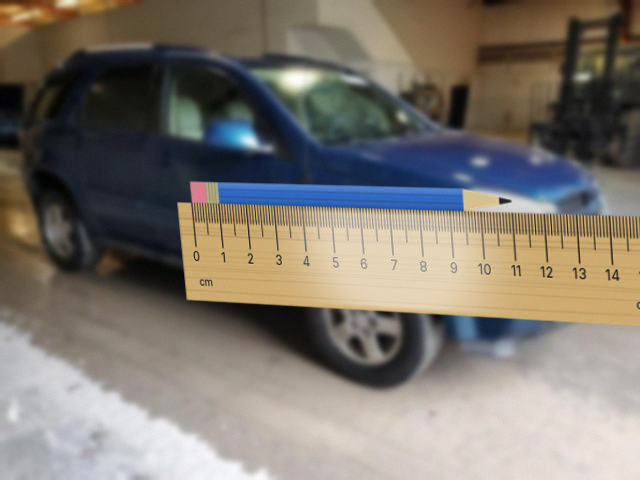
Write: 11 cm
